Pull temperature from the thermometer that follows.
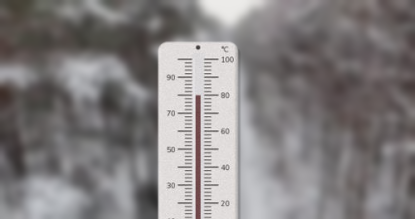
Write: 80 °C
